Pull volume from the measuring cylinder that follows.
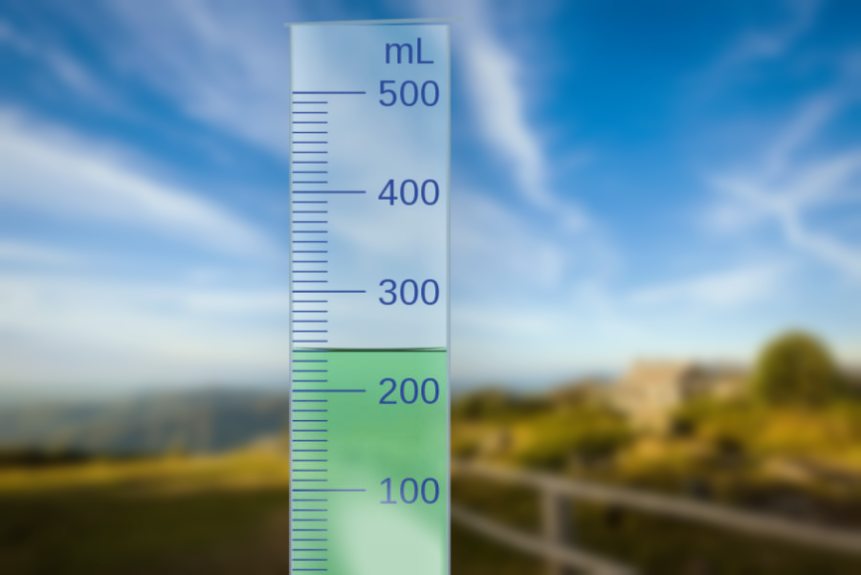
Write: 240 mL
